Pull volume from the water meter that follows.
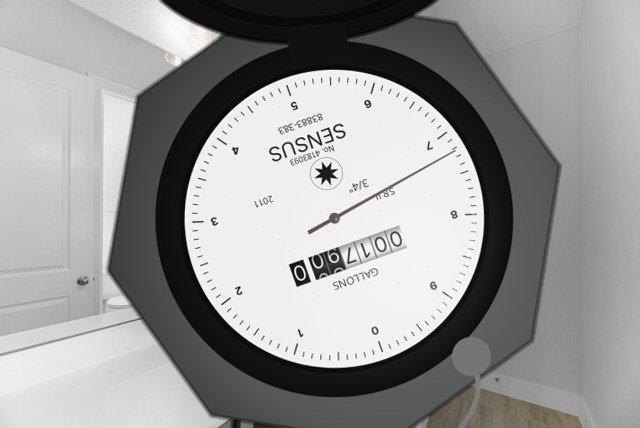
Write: 17897.2 gal
